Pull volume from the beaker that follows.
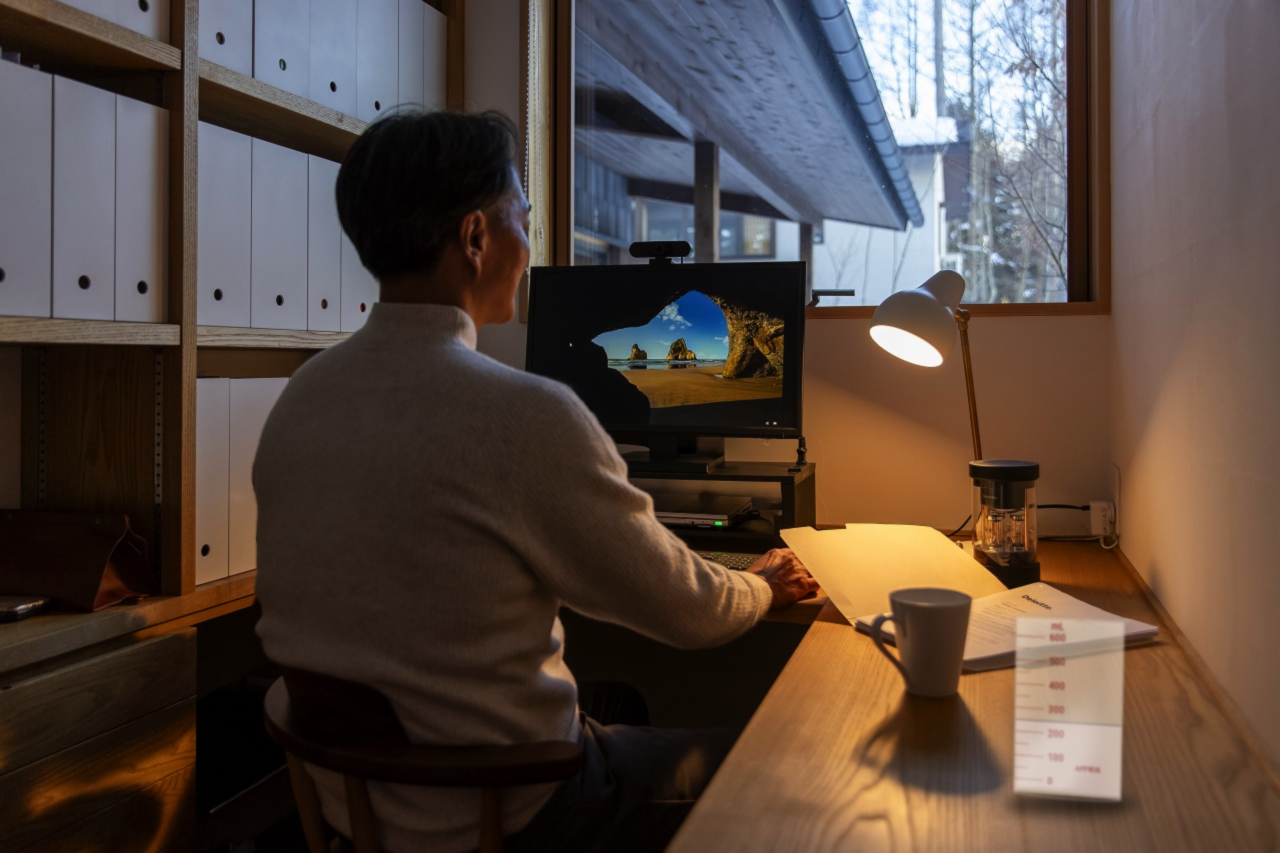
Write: 250 mL
